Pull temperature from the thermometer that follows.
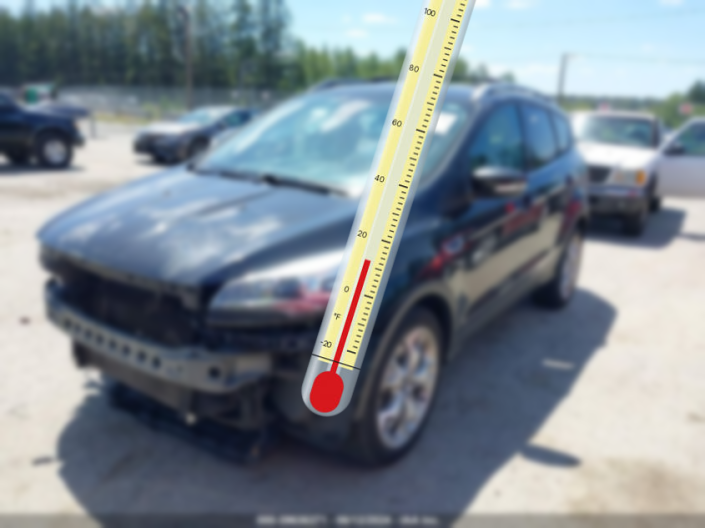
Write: 12 °F
